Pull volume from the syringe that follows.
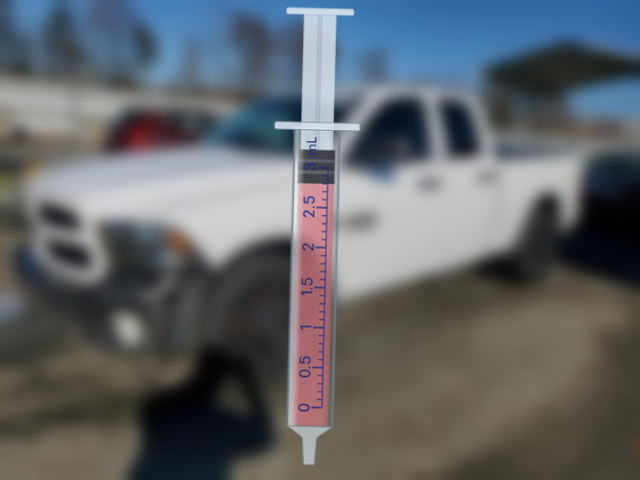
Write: 2.8 mL
